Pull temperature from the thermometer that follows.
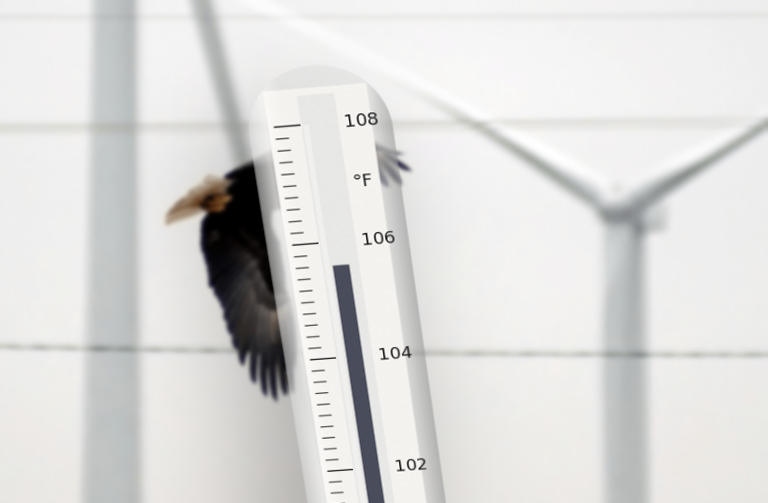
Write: 105.6 °F
